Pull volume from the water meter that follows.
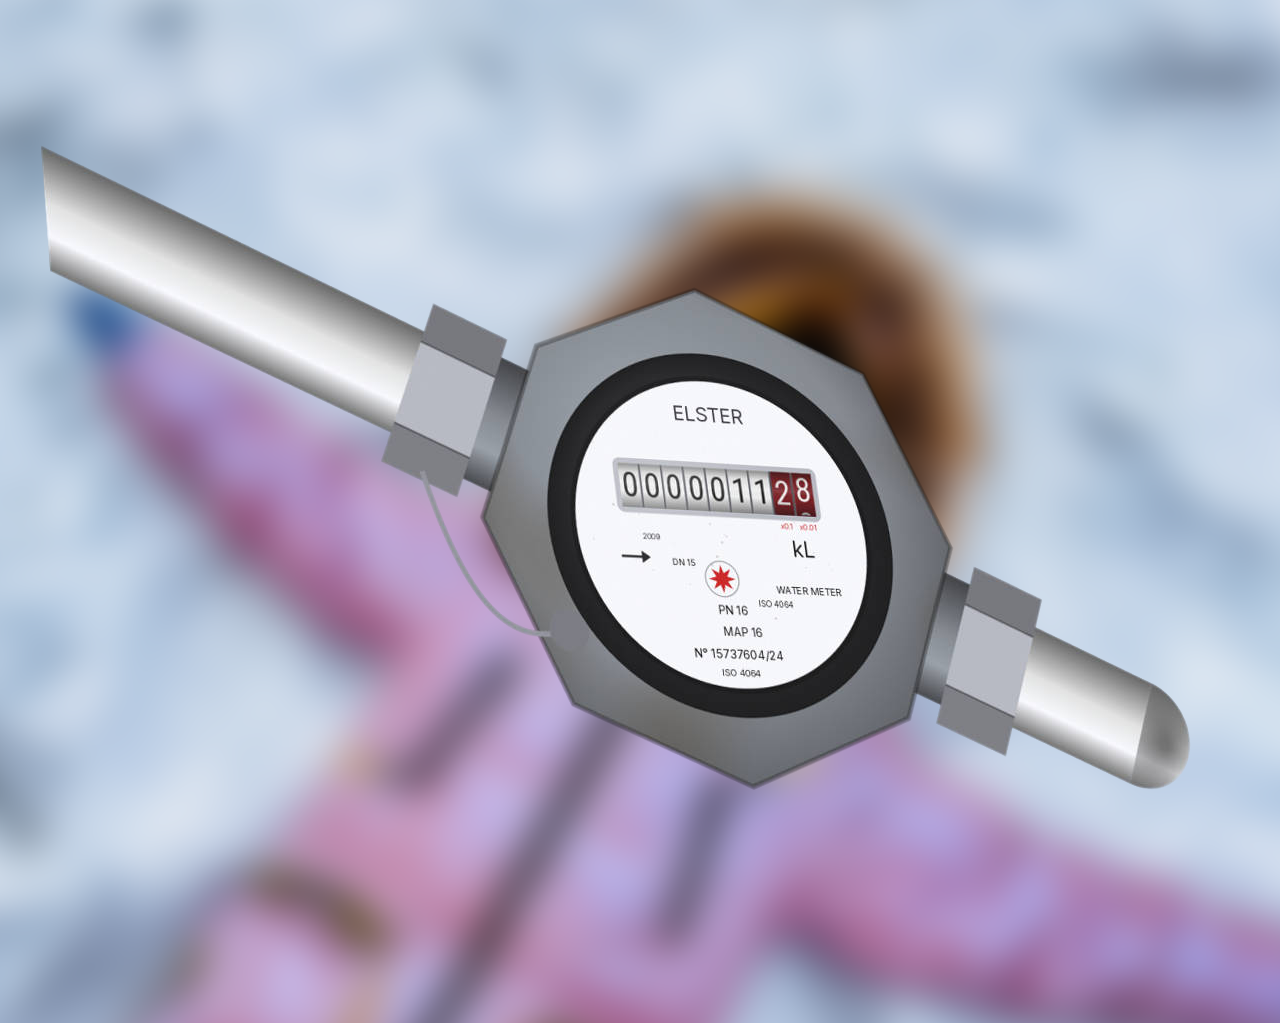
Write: 11.28 kL
